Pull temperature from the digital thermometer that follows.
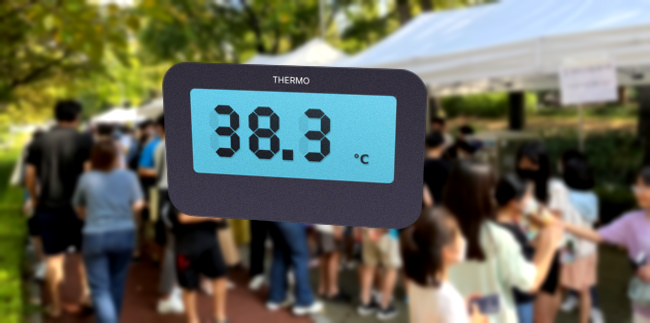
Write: 38.3 °C
